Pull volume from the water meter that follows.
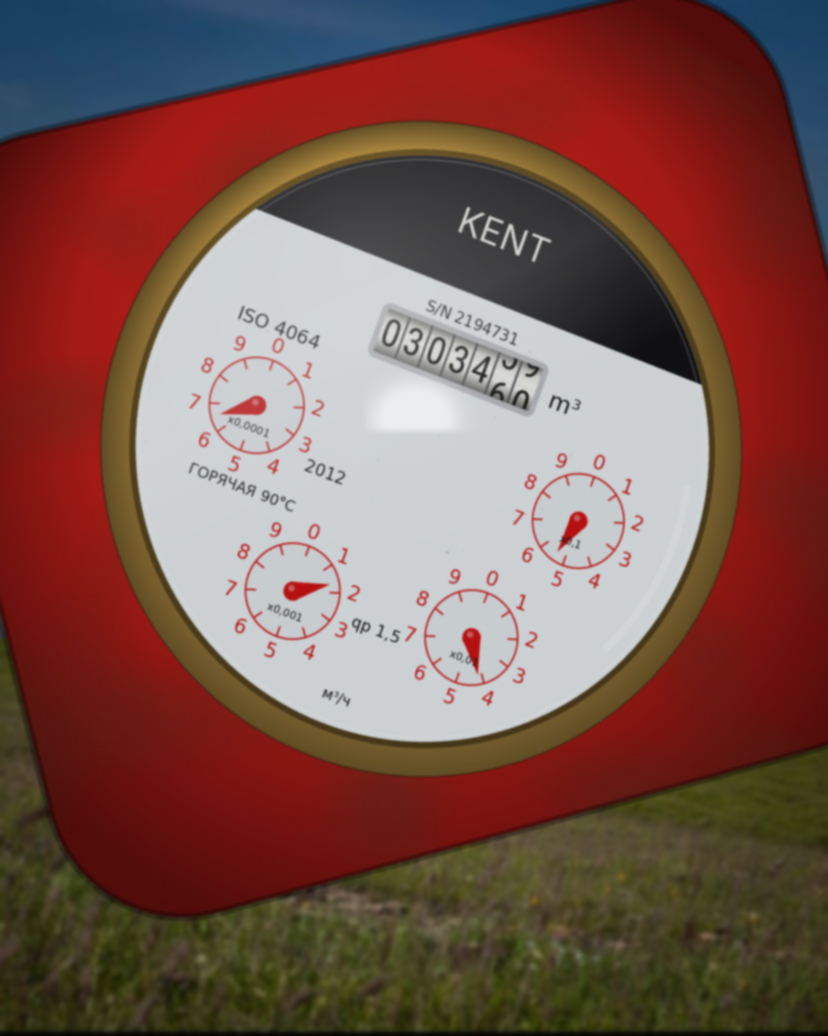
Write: 303459.5416 m³
